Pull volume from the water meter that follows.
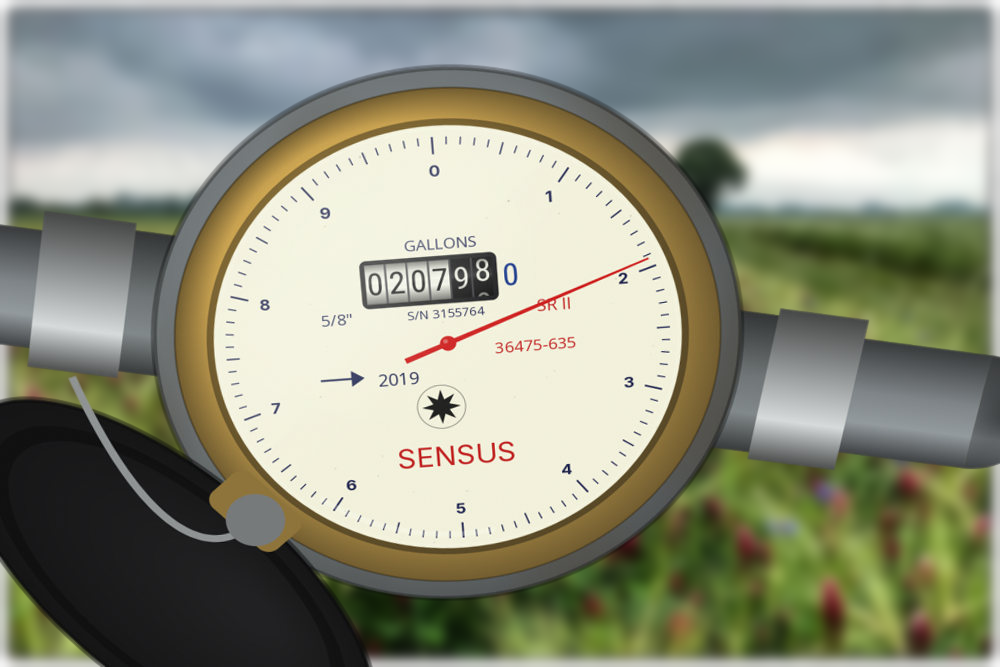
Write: 207981.9 gal
